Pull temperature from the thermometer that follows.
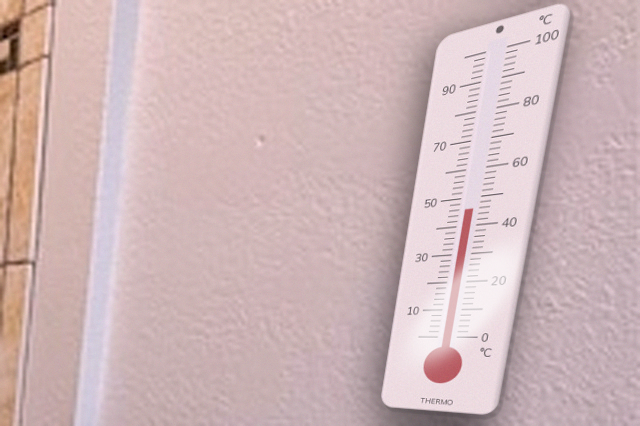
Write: 46 °C
